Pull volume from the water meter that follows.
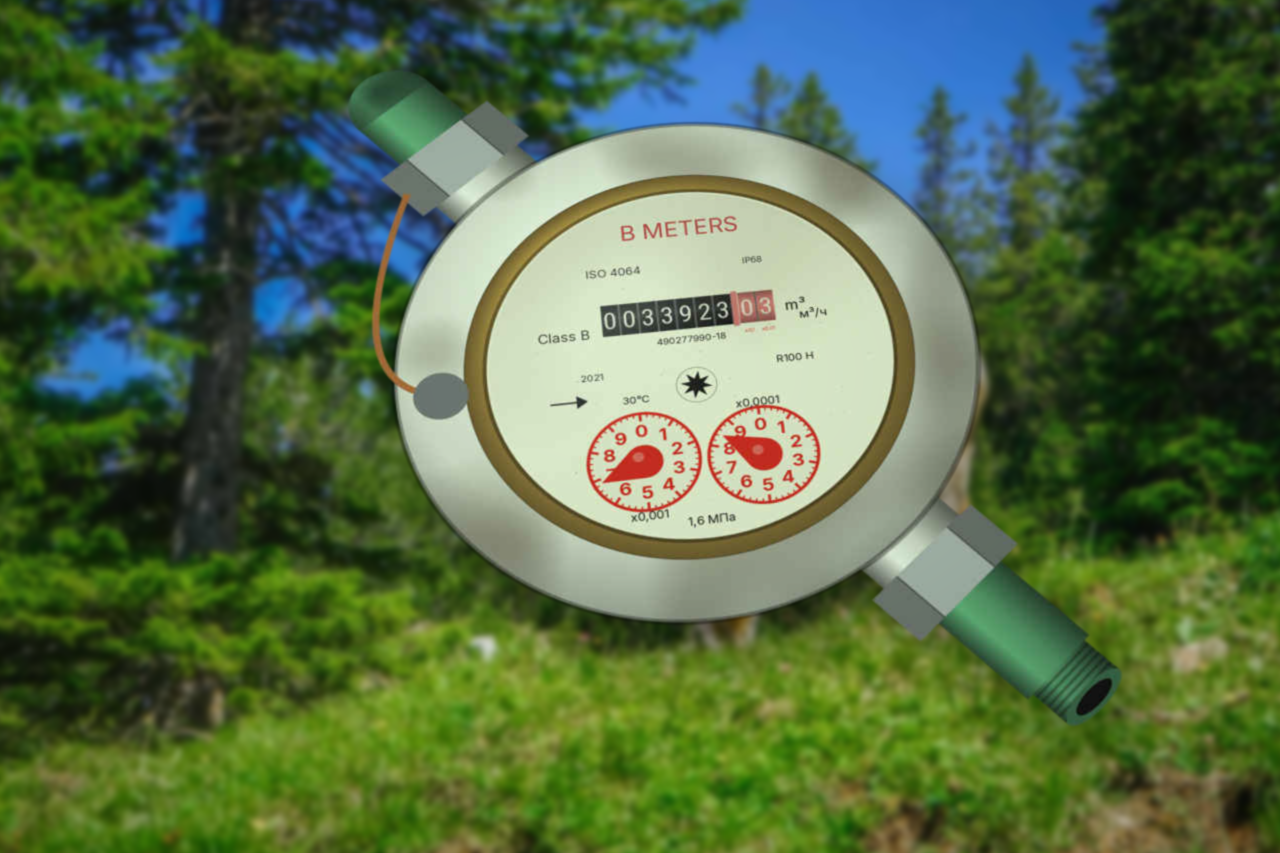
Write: 33923.0368 m³
